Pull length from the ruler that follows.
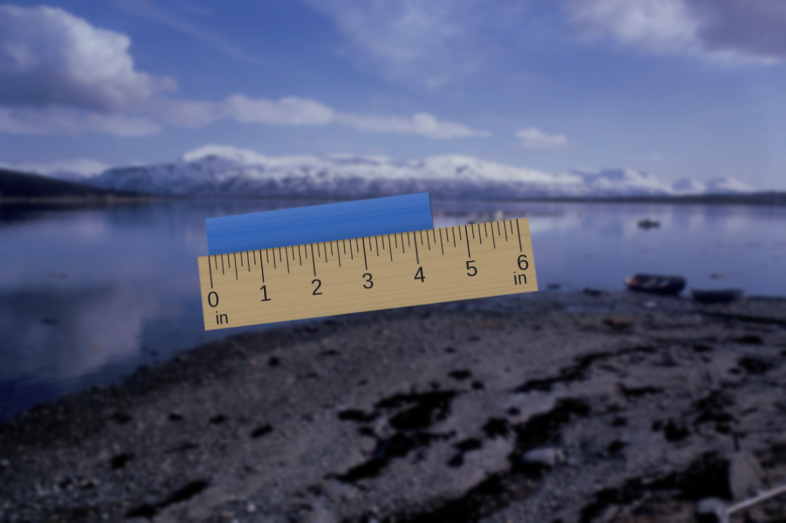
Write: 4.375 in
